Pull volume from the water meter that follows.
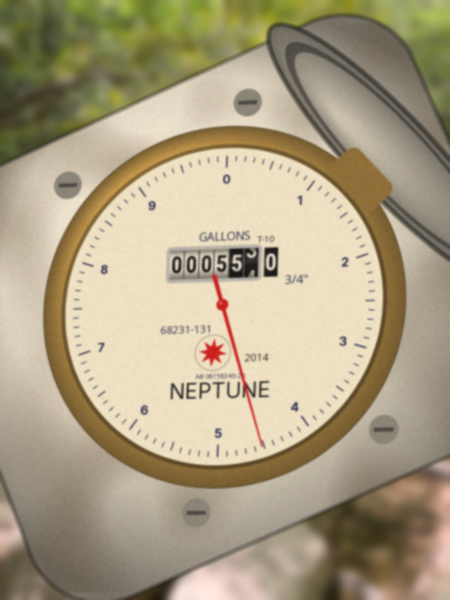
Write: 5534.5 gal
